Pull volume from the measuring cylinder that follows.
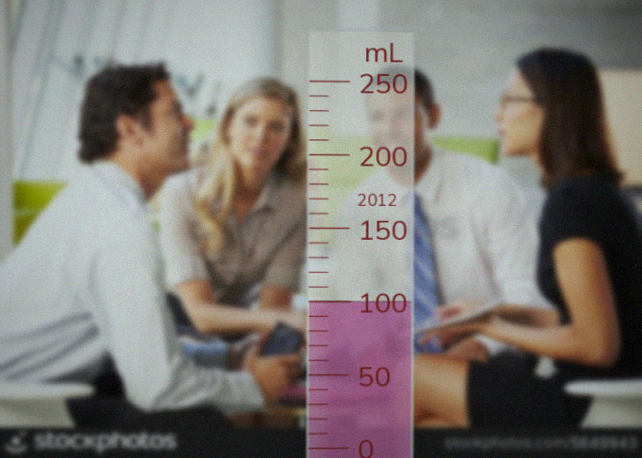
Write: 100 mL
